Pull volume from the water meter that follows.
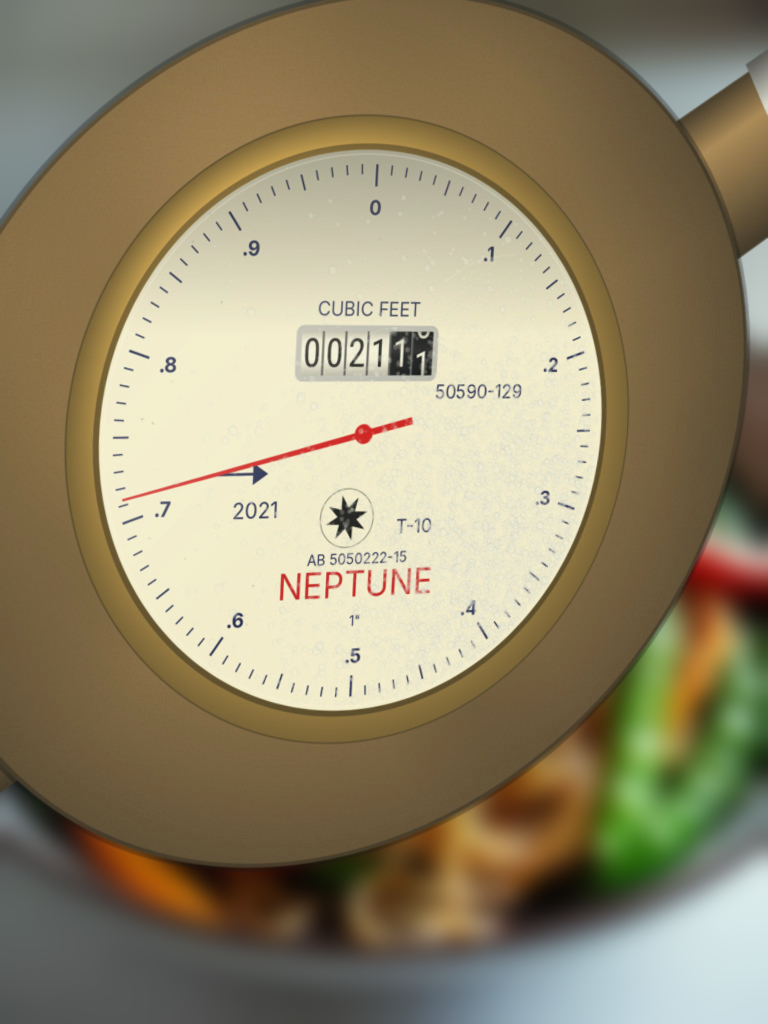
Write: 2110.71 ft³
